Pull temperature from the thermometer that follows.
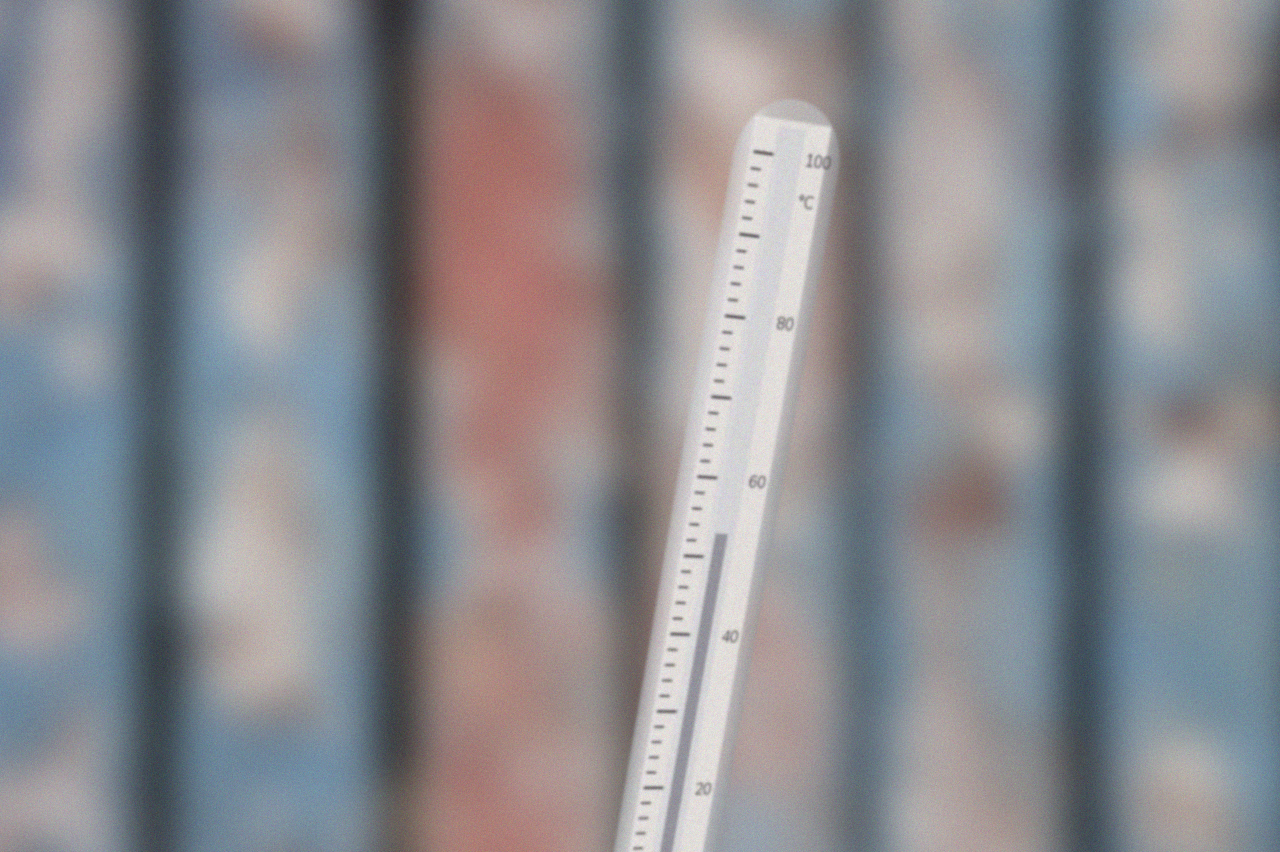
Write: 53 °C
